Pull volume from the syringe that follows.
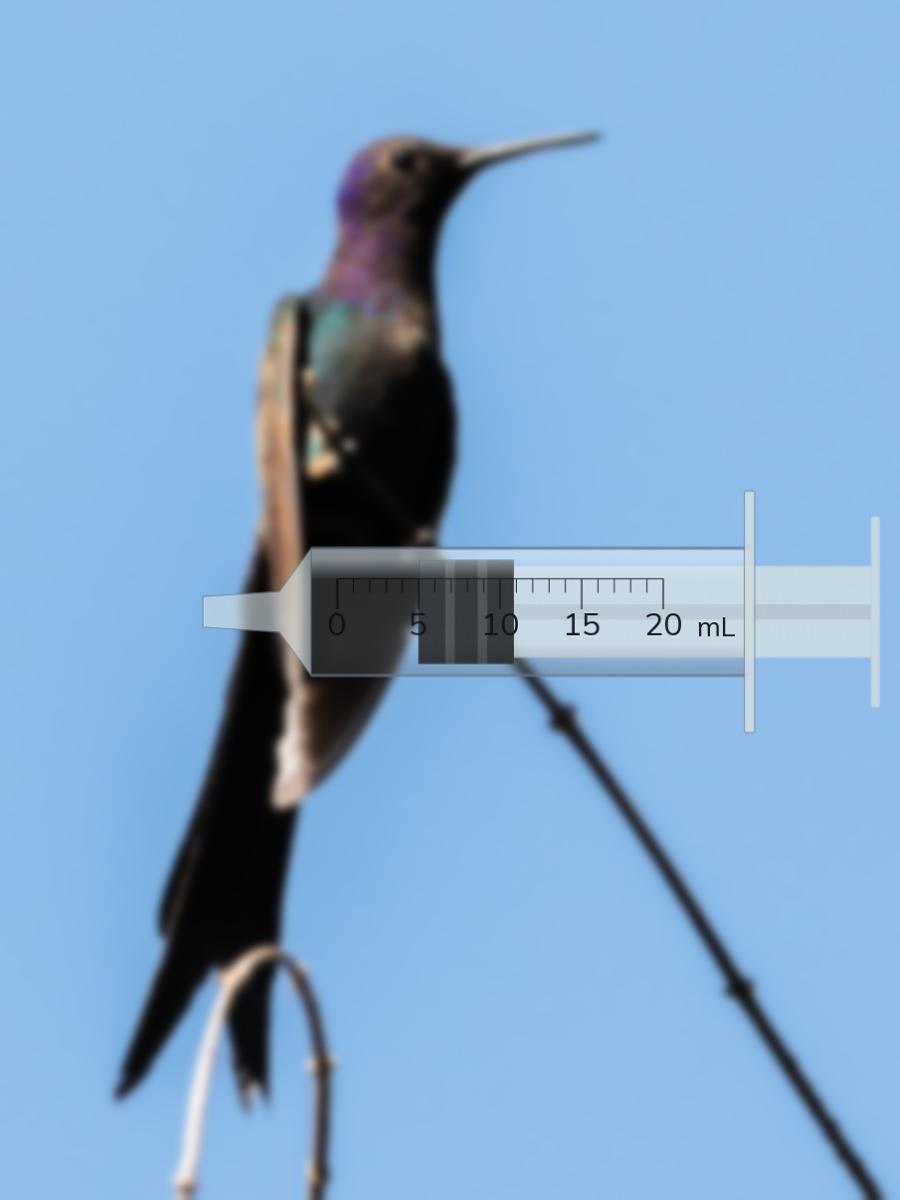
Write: 5 mL
